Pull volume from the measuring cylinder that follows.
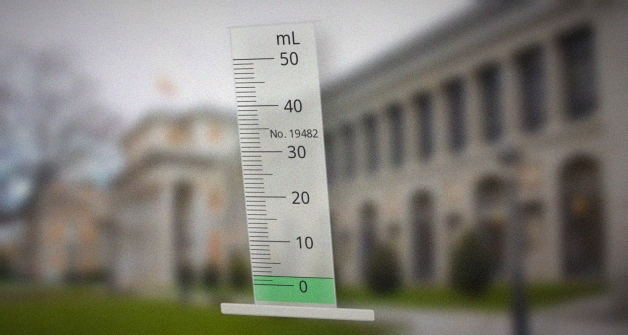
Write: 2 mL
